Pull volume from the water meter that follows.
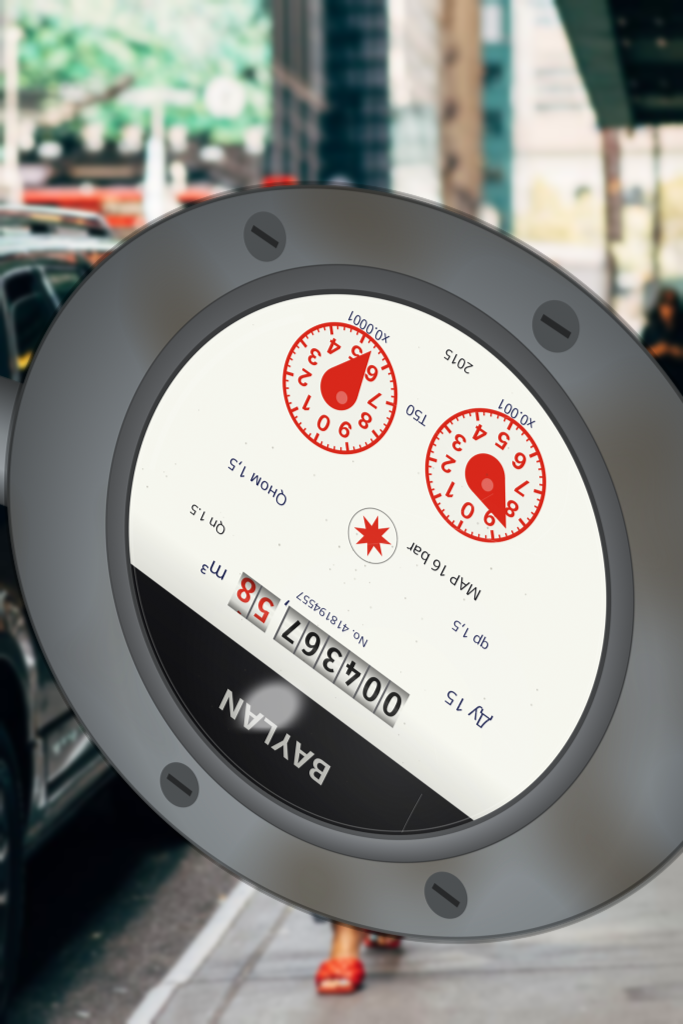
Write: 4367.5785 m³
